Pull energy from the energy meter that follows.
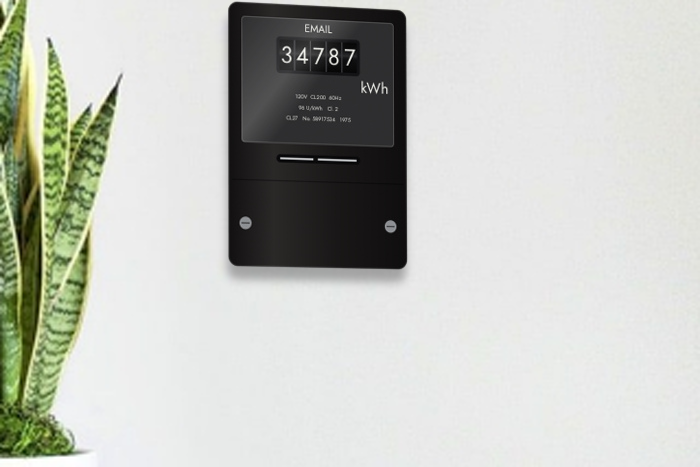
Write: 34787 kWh
